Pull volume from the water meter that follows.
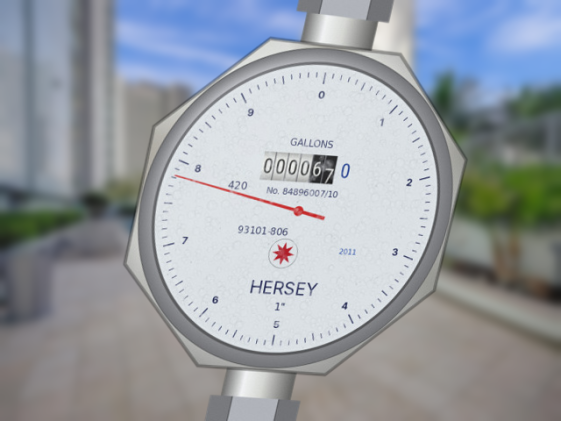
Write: 667.8 gal
